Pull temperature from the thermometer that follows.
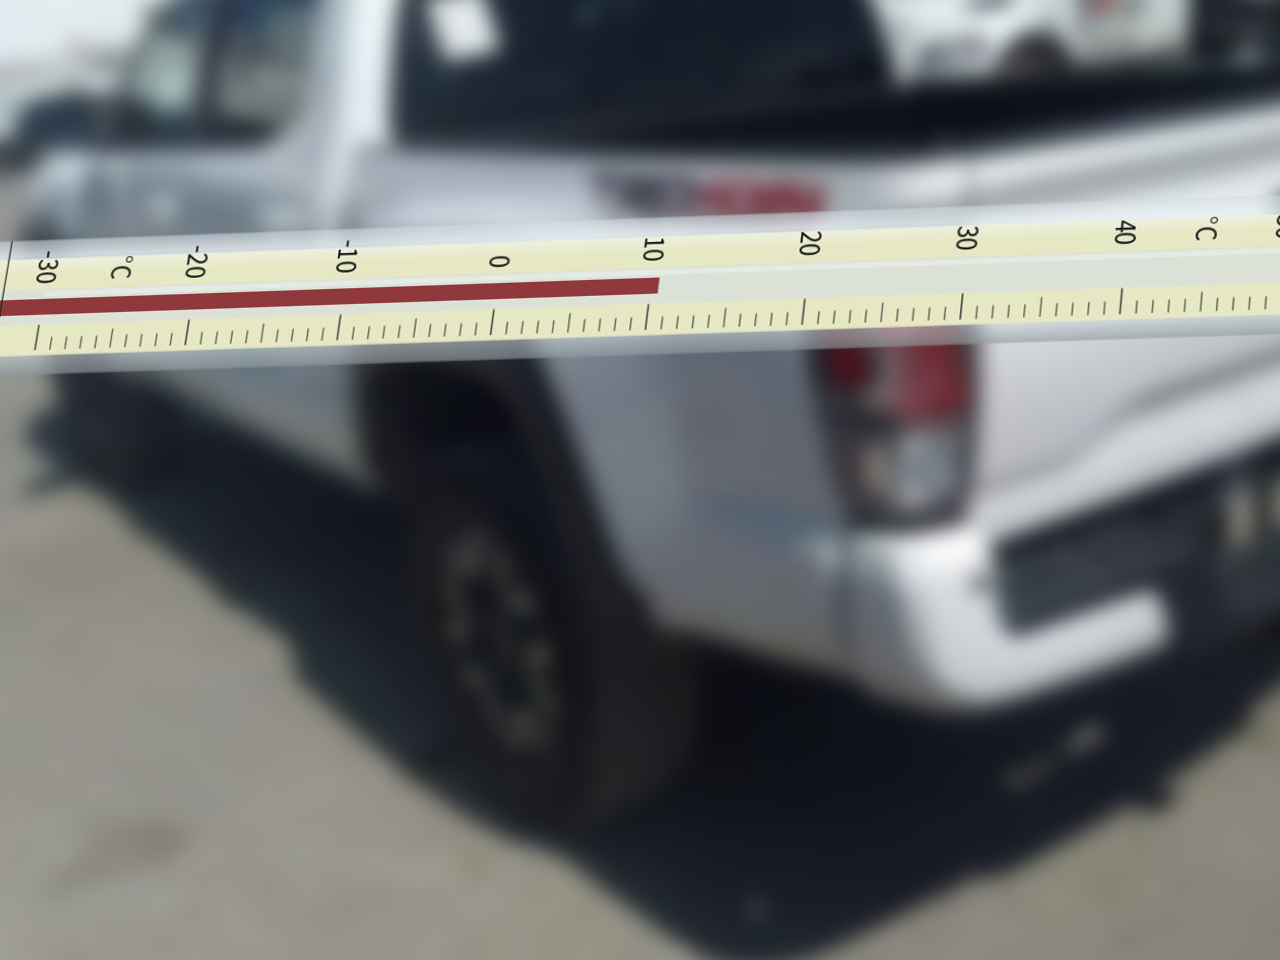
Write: 10.5 °C
